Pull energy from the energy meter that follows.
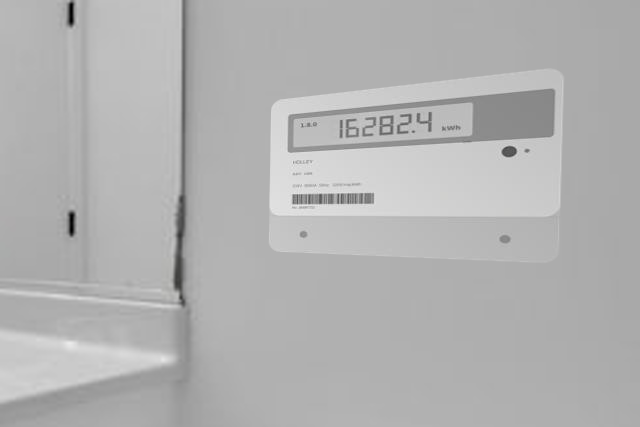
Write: 16282.4 kWh
